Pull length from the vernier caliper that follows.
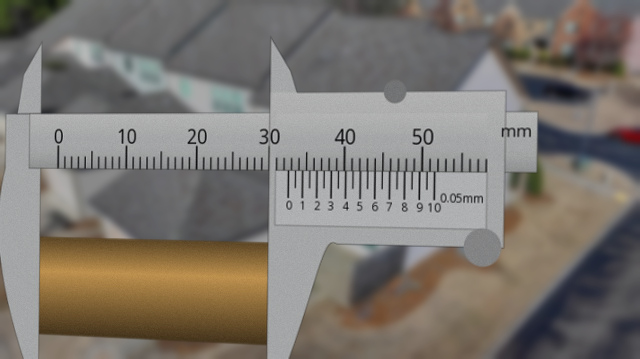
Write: 32.6 mm
